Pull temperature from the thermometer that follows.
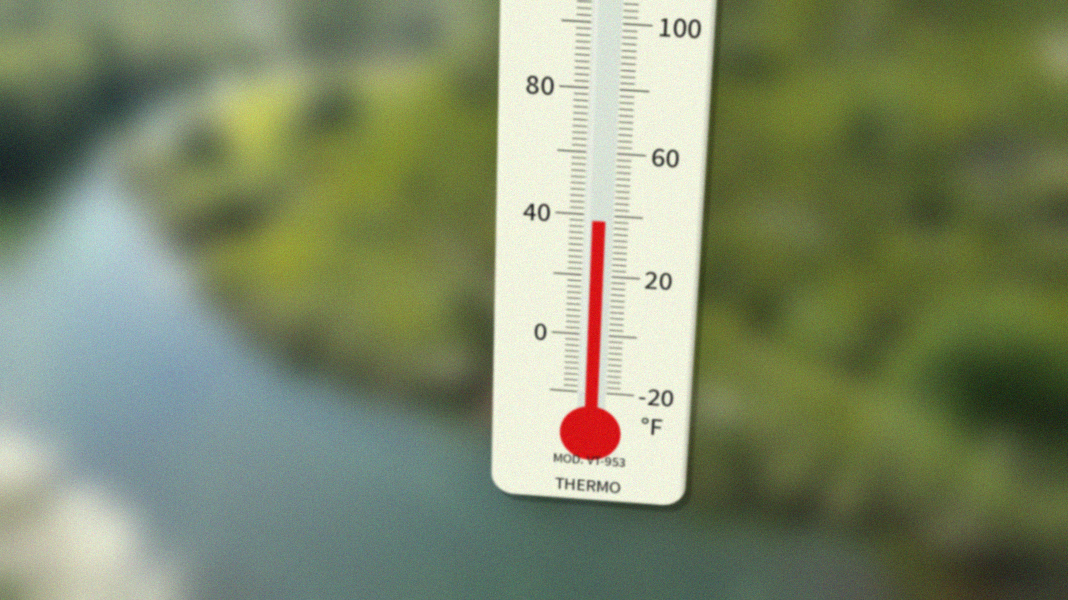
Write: 38 °F
